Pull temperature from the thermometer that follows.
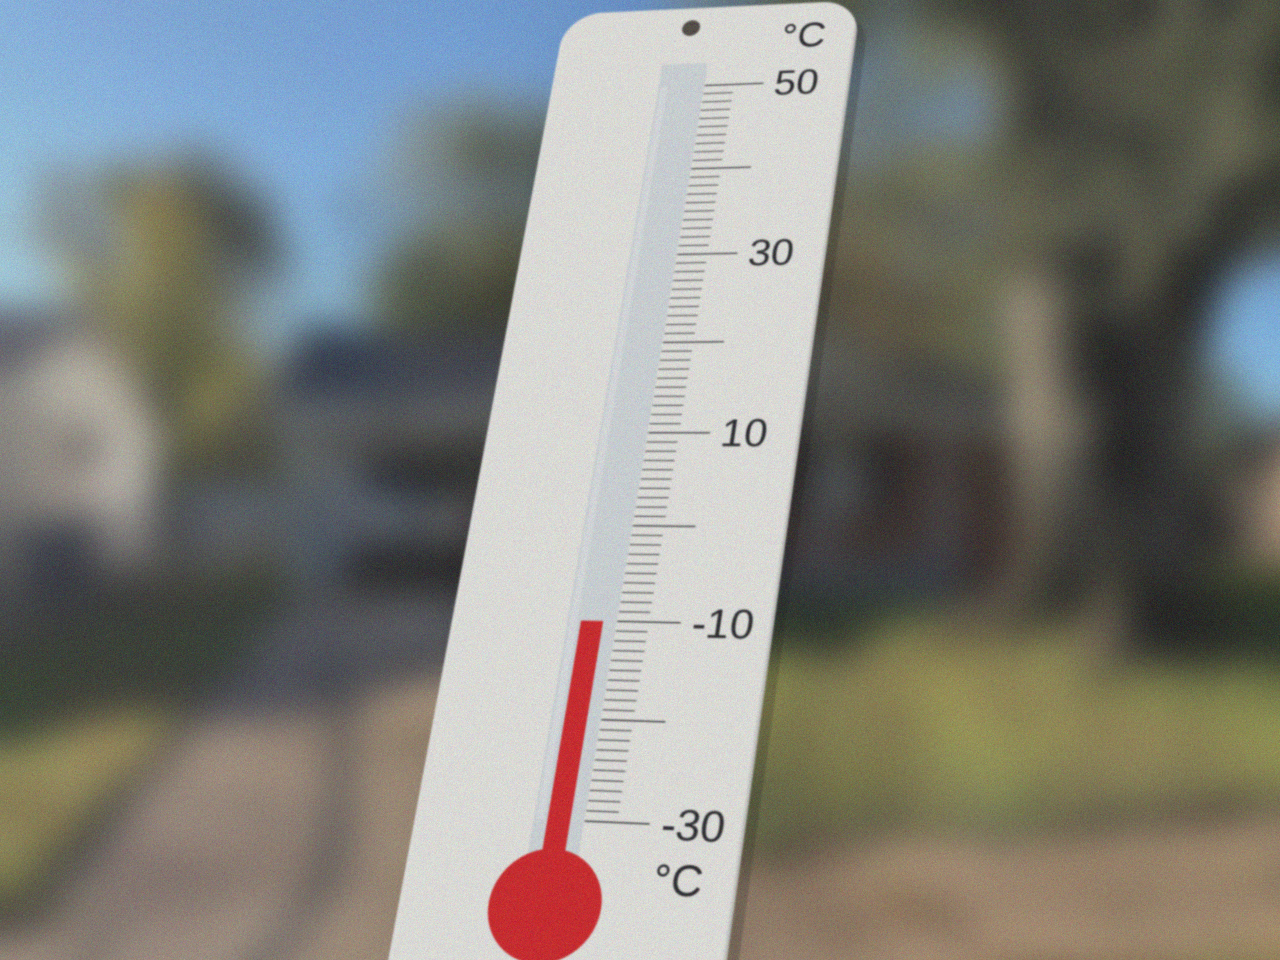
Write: -10 °C
